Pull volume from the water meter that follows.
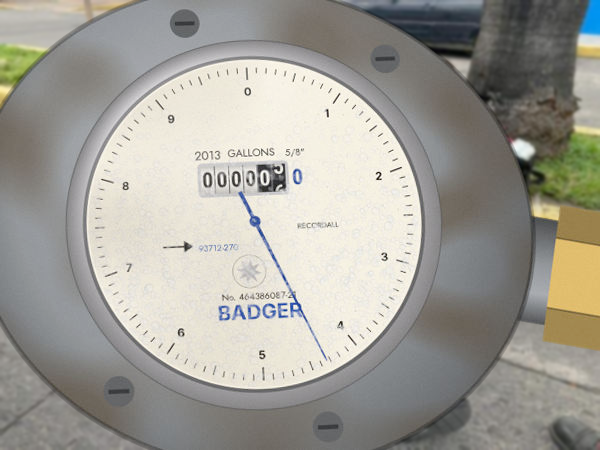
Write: 54.3 gal
